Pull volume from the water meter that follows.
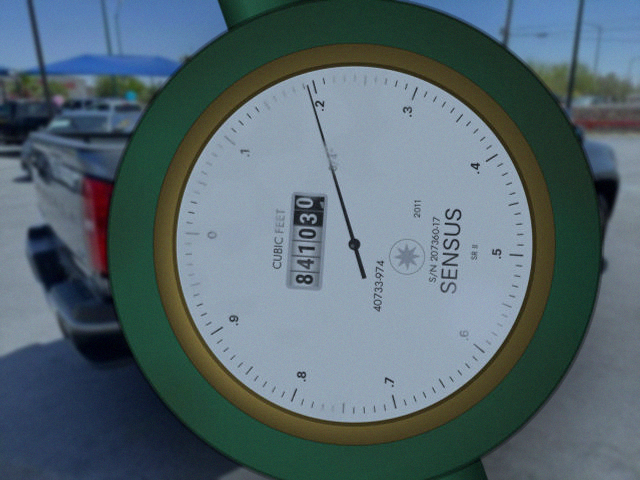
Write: 841030.19 ft³
